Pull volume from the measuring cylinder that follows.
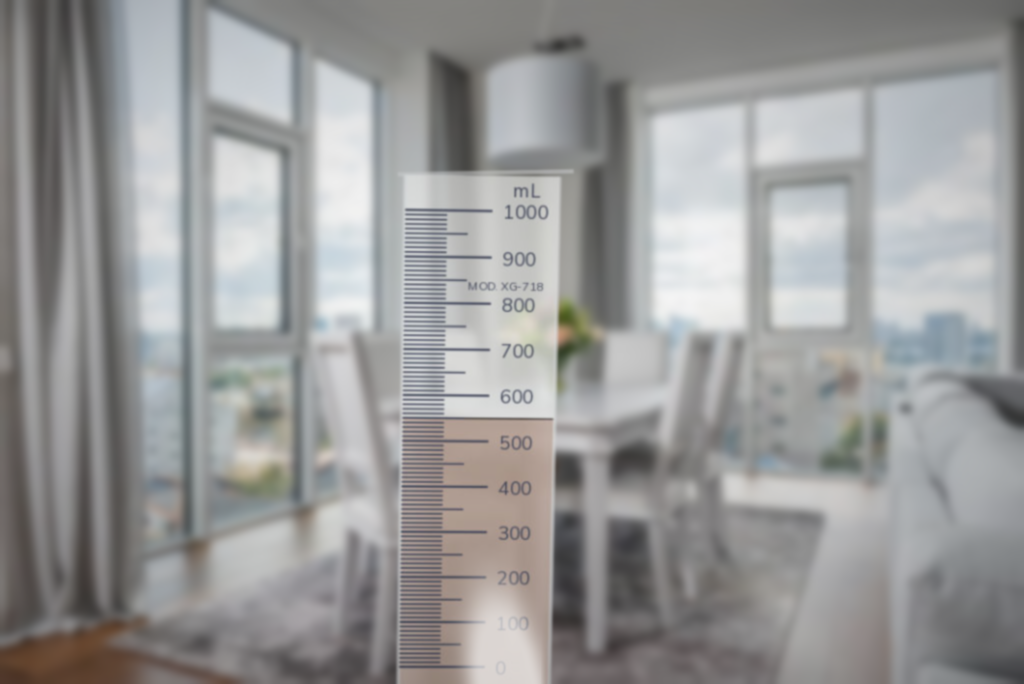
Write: 550 mL
